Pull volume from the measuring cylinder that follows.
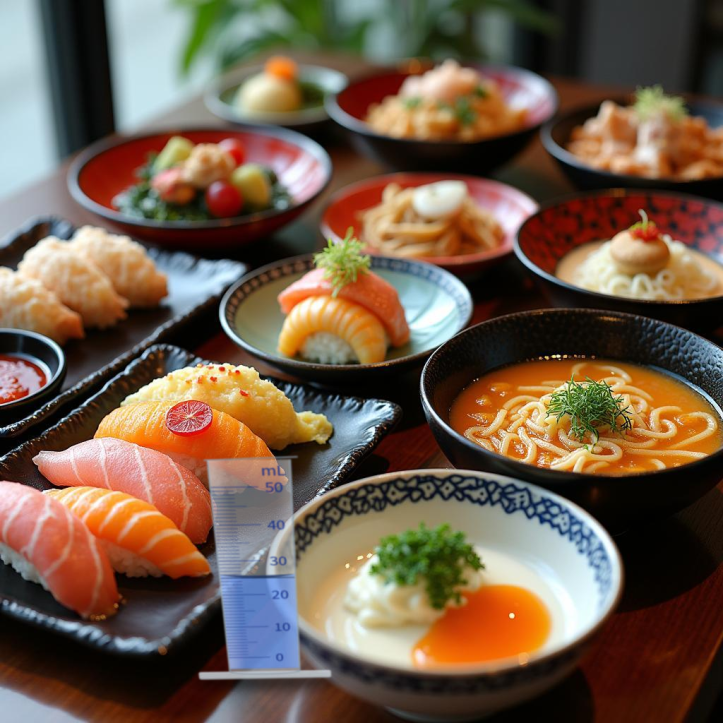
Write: 25 mL
